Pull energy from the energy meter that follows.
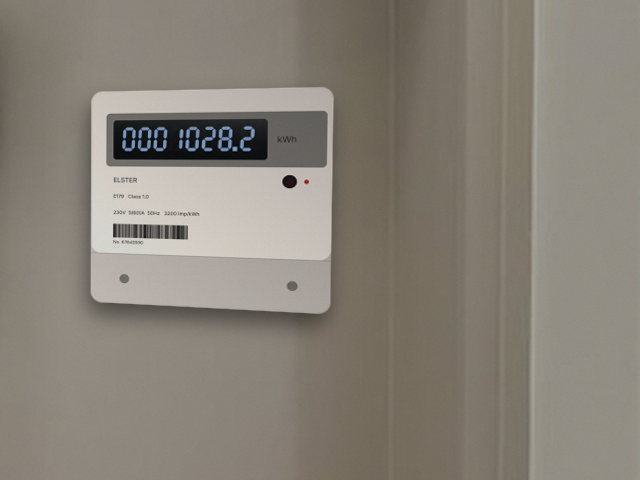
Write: 1028.2 kWh
